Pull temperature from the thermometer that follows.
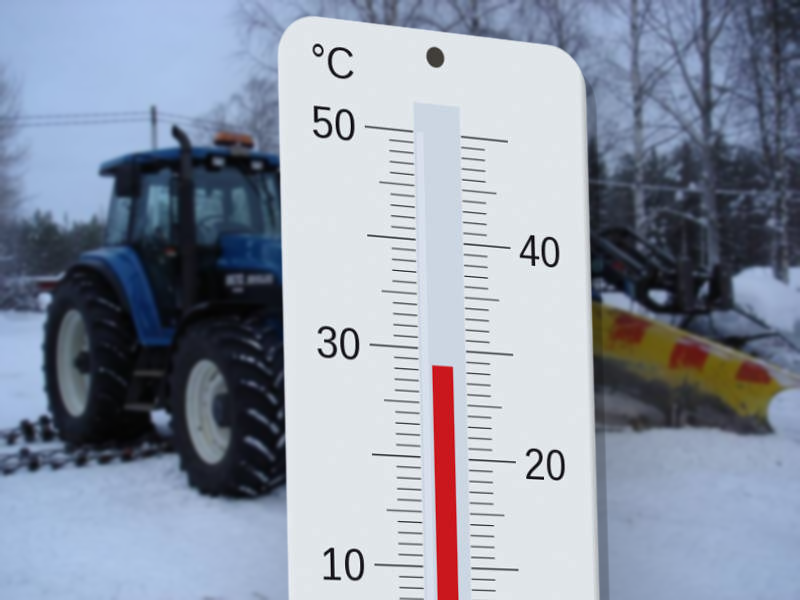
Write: 28.5 °C
